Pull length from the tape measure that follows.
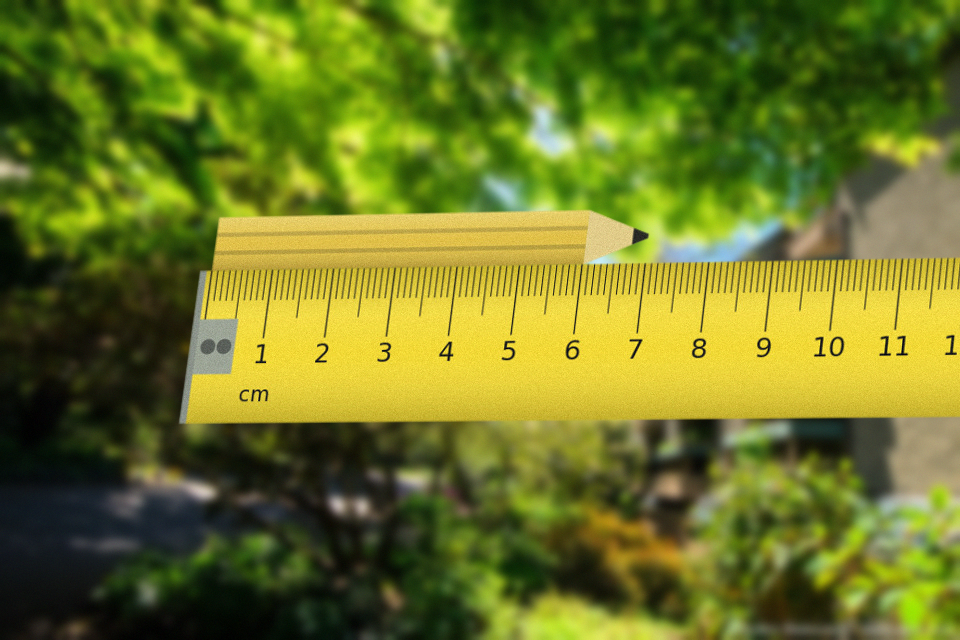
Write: 7 cm
